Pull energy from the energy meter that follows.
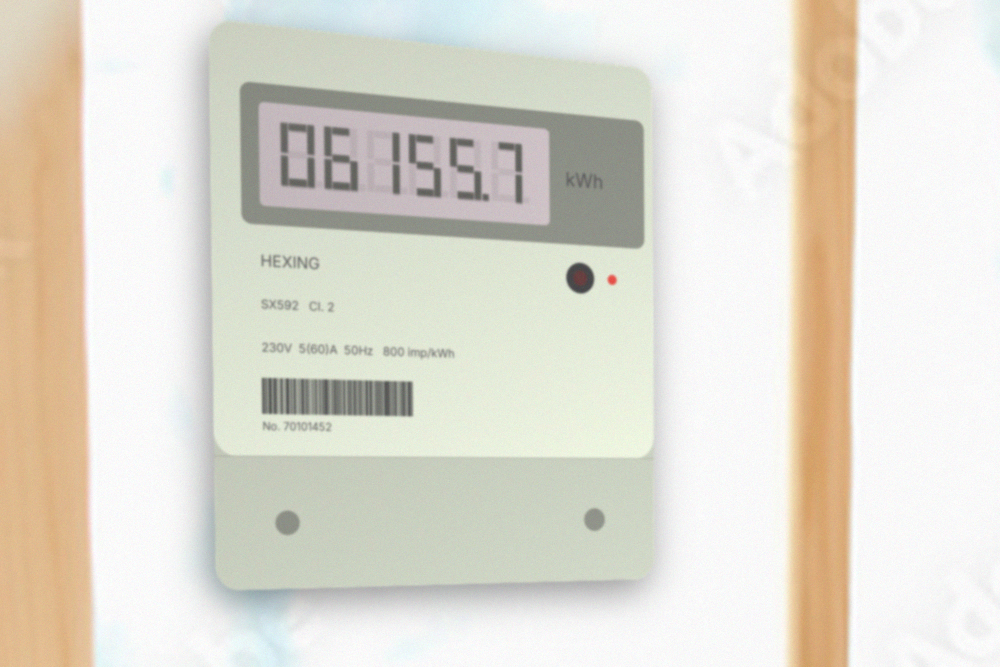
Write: 6155.7 kWh
